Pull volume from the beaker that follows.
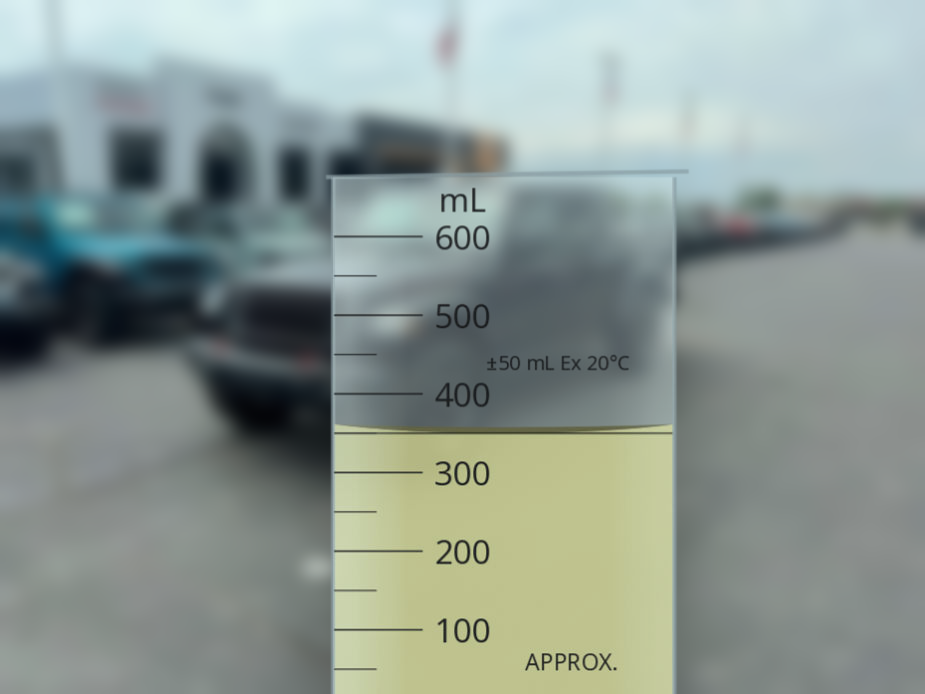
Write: 350 mL
